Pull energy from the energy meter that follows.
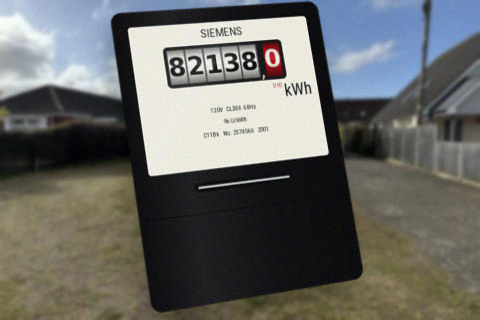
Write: 82138.0 kWh
